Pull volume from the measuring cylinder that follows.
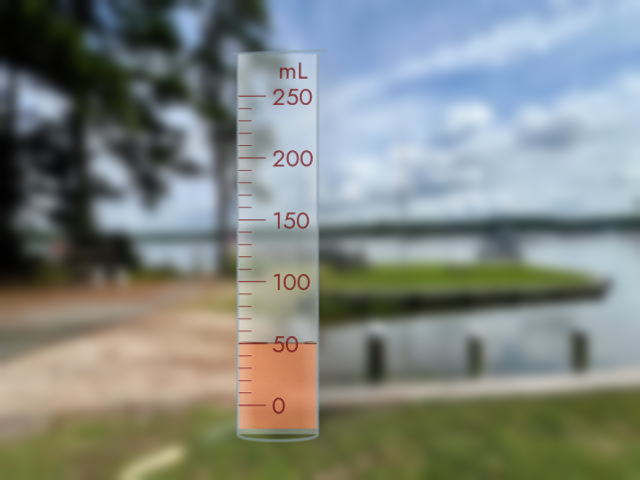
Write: 50 mL
